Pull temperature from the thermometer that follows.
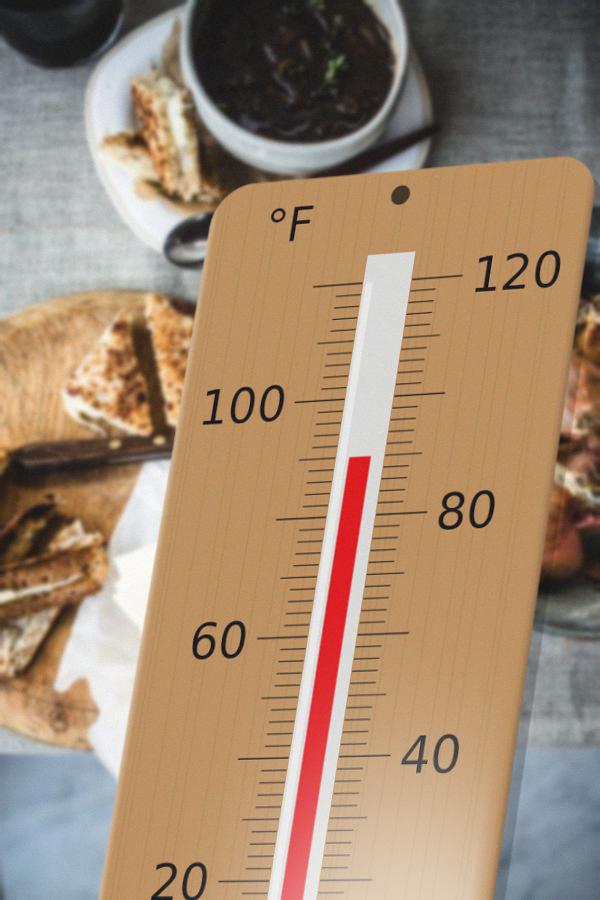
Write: 90 °F
